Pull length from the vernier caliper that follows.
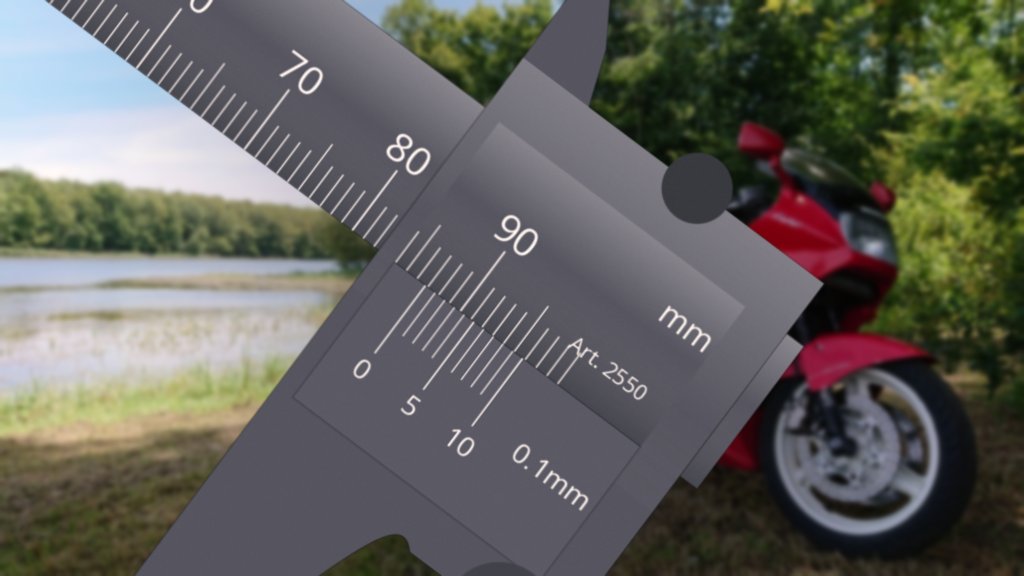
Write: 86.8 mm
